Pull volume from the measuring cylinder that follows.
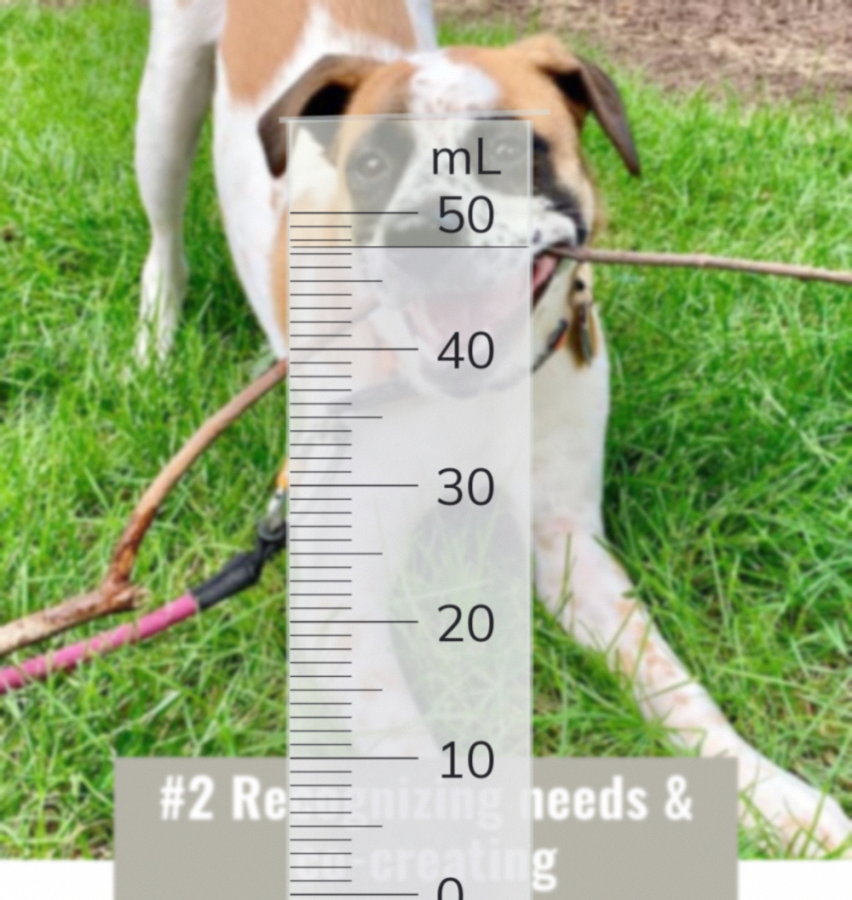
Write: 47.5 mL
